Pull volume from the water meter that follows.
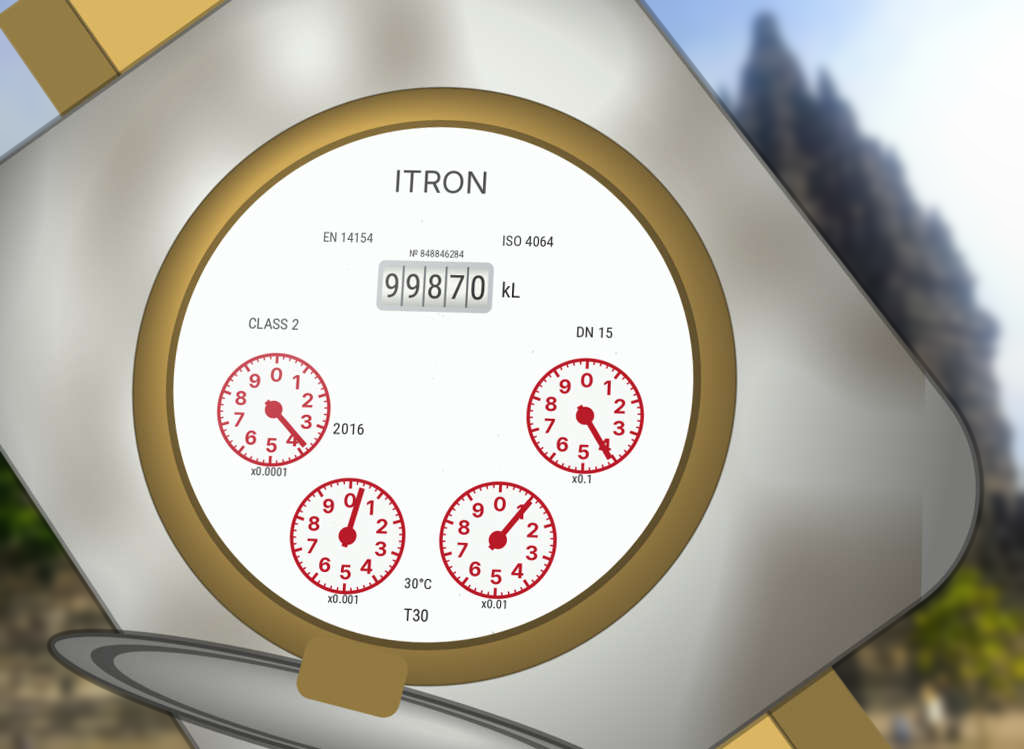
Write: 99870.4103 kL
